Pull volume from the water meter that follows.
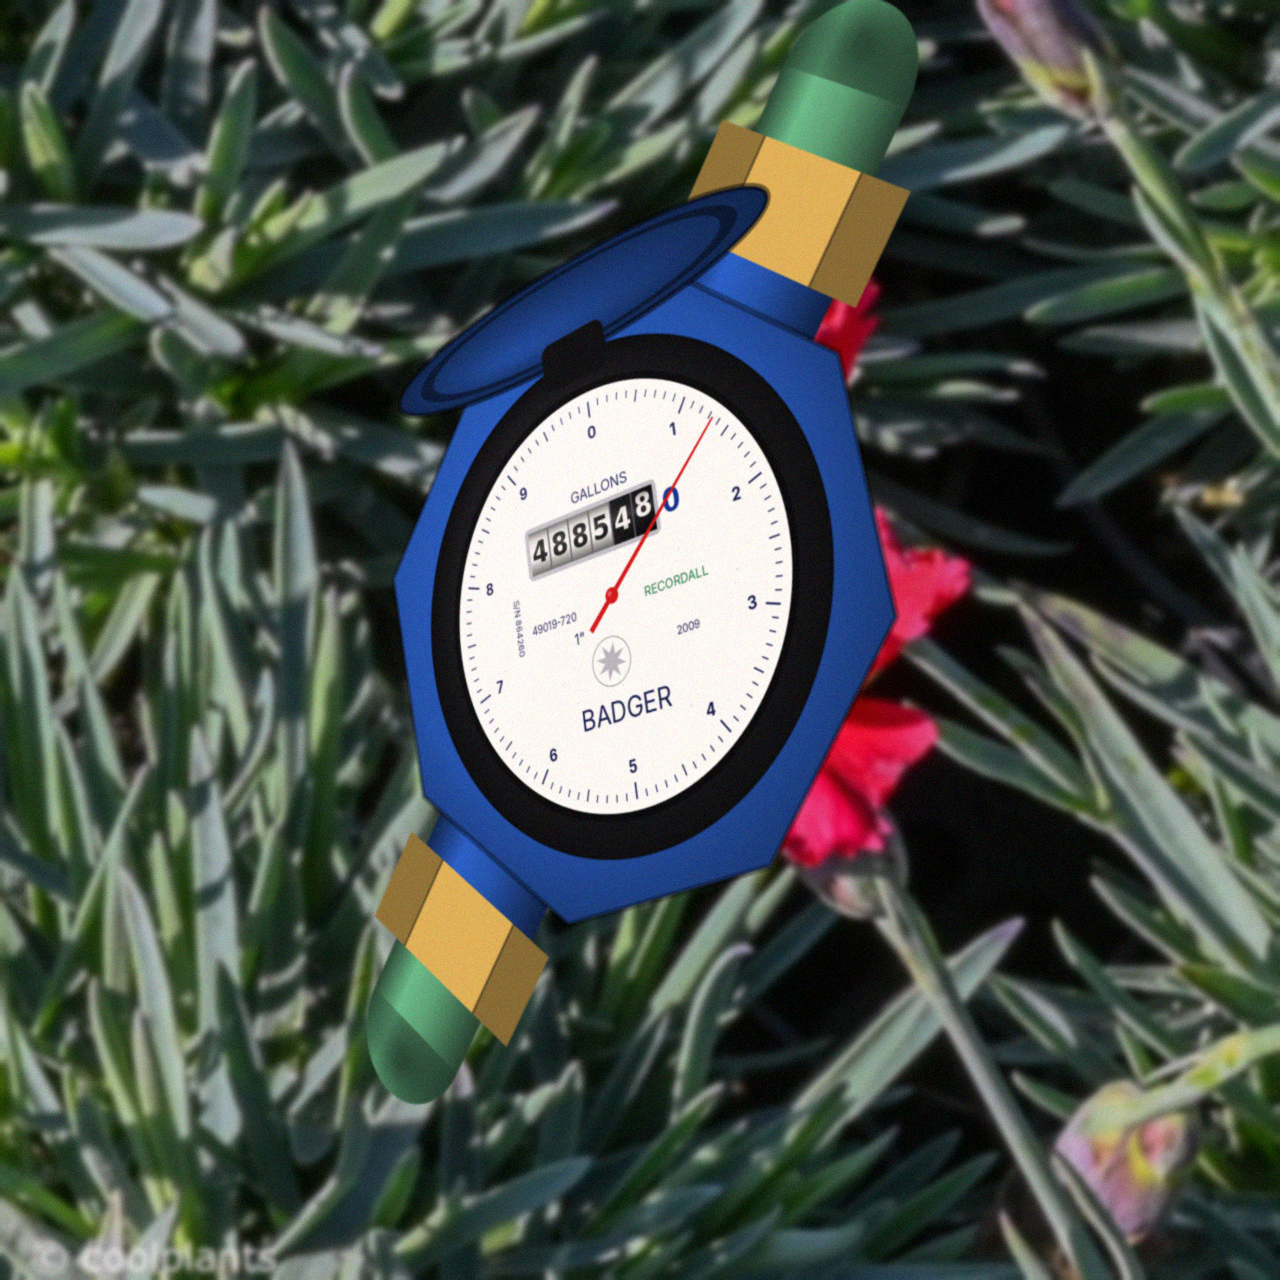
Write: 4885481.3 gal
